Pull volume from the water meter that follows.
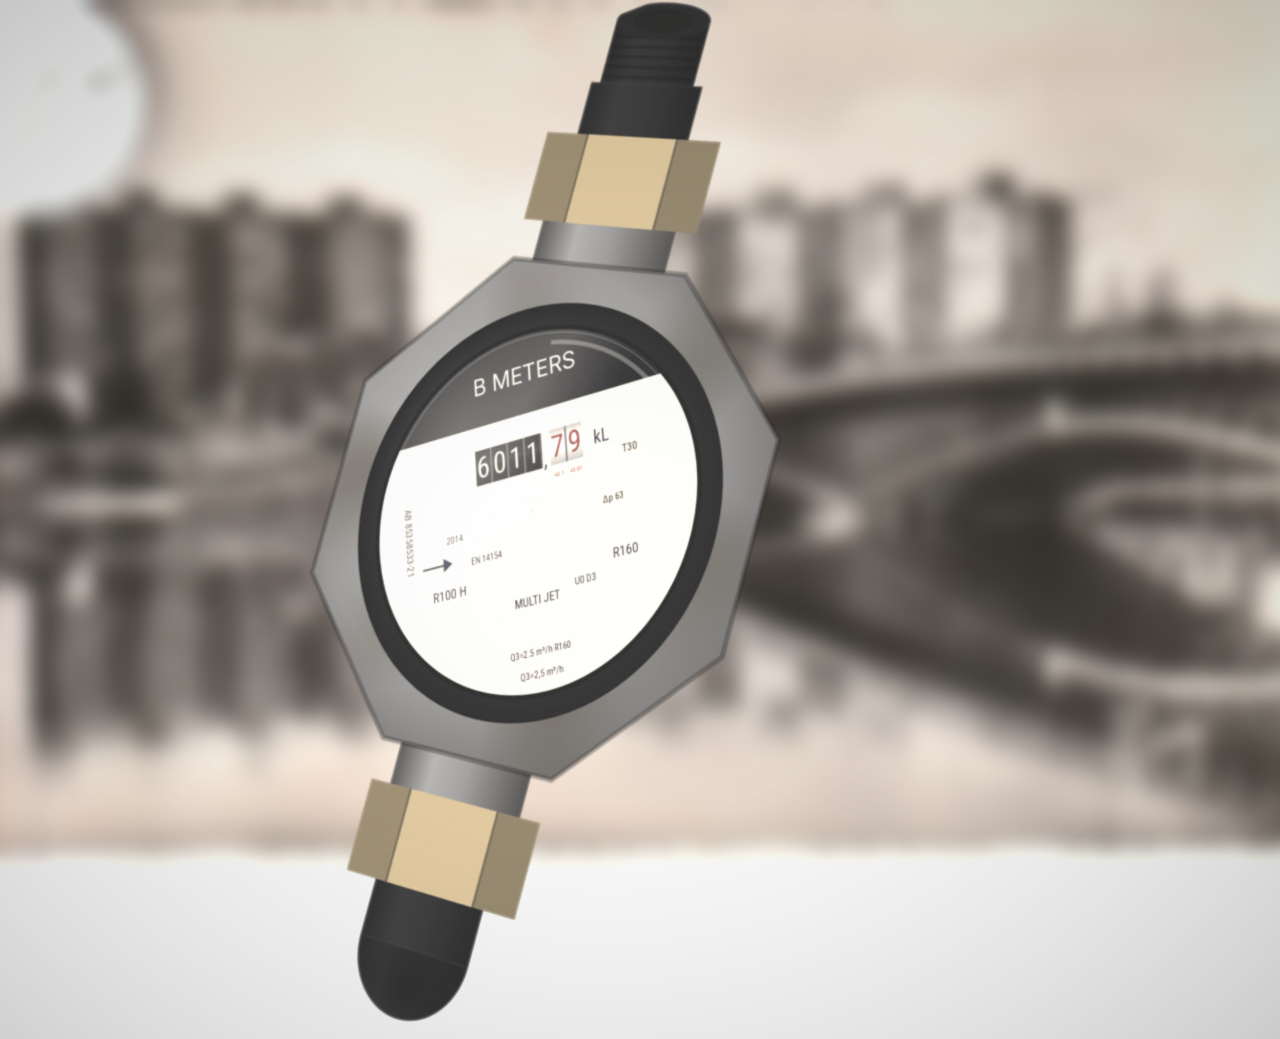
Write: 6011.79 kL
